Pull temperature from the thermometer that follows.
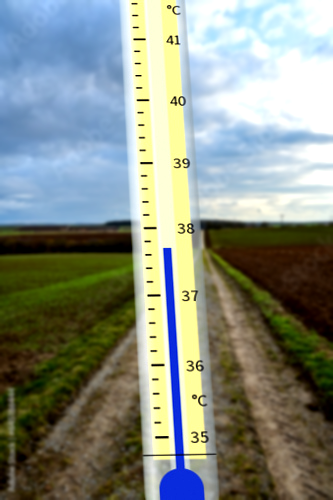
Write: 37.7 °C
